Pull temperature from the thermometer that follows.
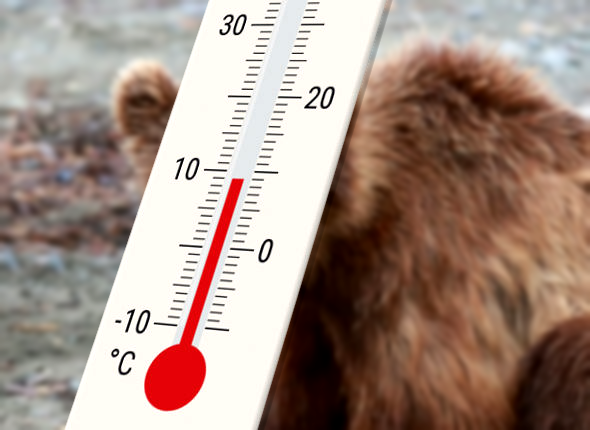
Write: 9 °C
